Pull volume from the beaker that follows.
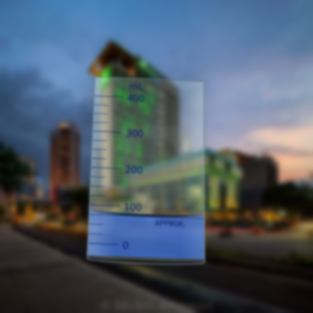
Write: 75 mL
